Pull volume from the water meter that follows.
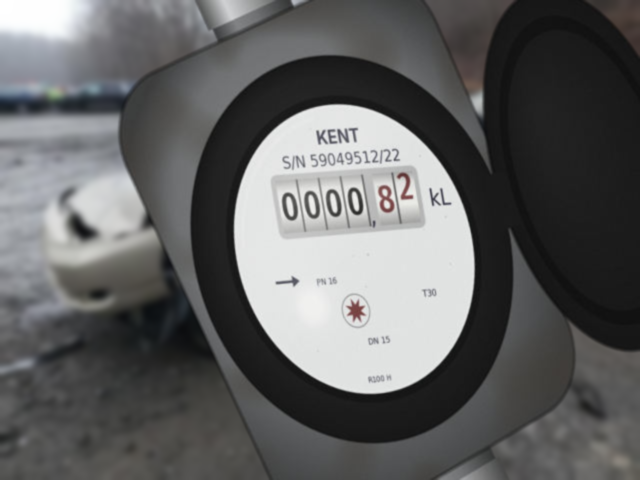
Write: 0.82 kL
